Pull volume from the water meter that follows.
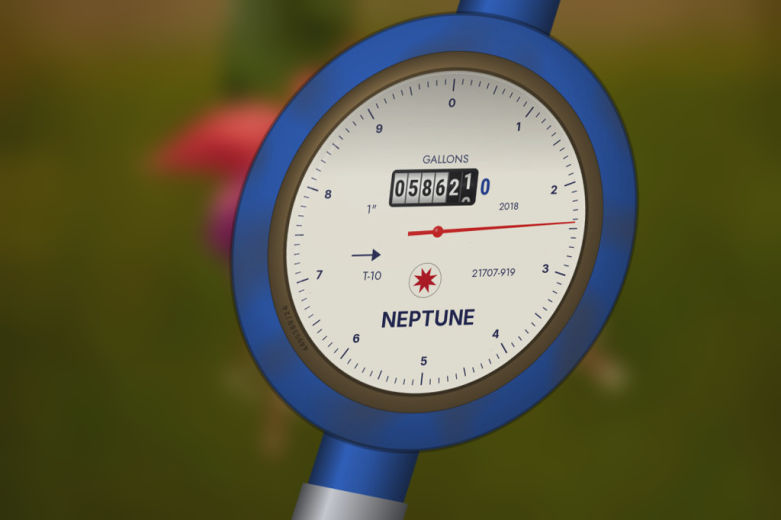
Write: 586212.4 gal
